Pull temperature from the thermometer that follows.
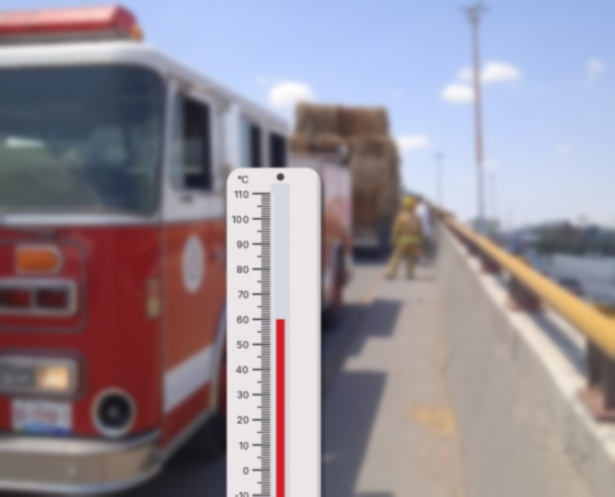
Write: 60 °C
